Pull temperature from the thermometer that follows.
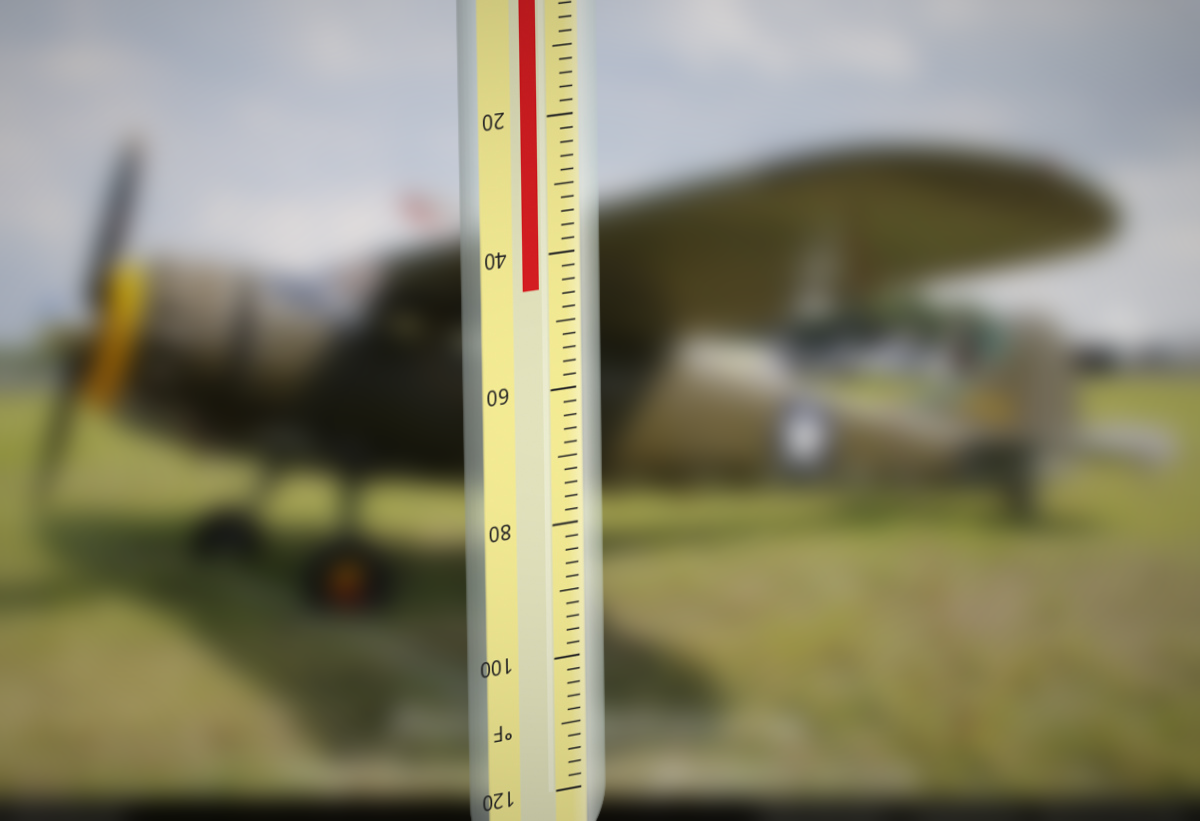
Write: 45 °F
